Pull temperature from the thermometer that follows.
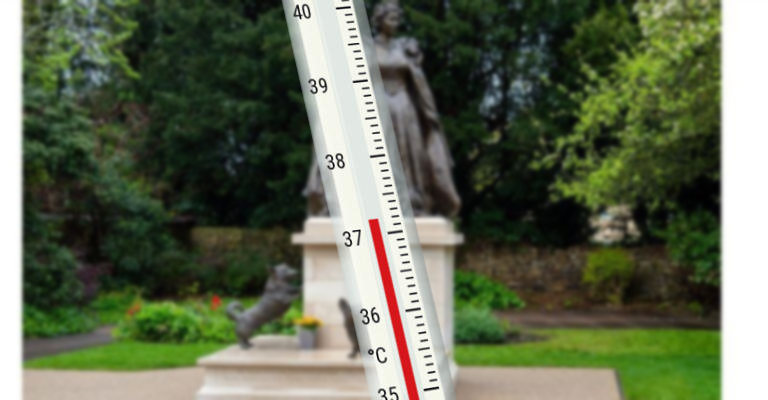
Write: 37.2 °C
